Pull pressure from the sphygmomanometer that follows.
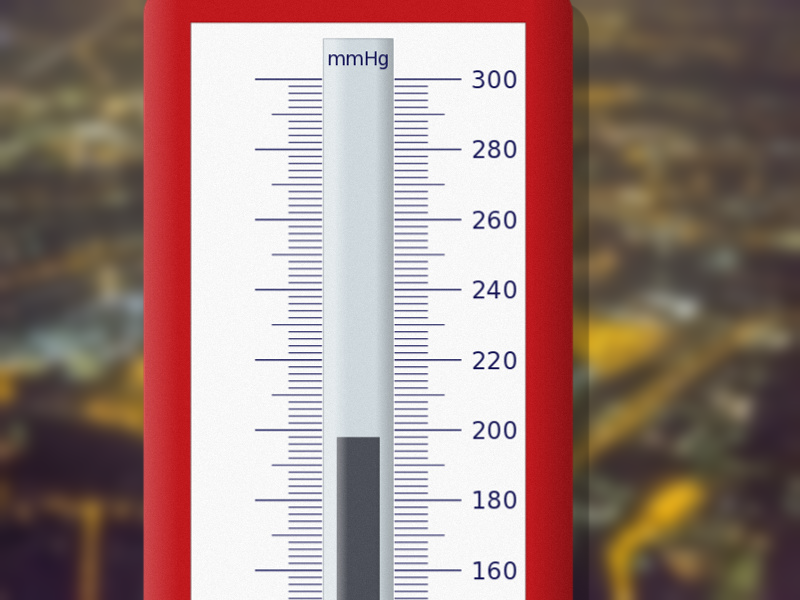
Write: 198 mmHg
